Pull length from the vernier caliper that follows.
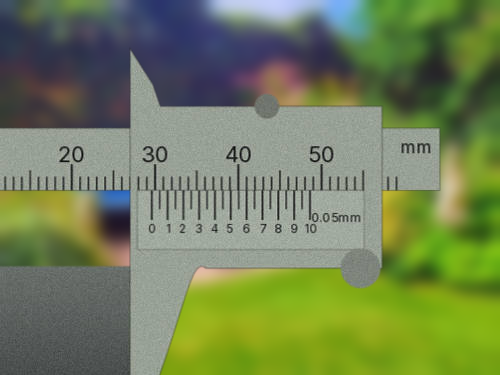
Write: 29.6 mm
